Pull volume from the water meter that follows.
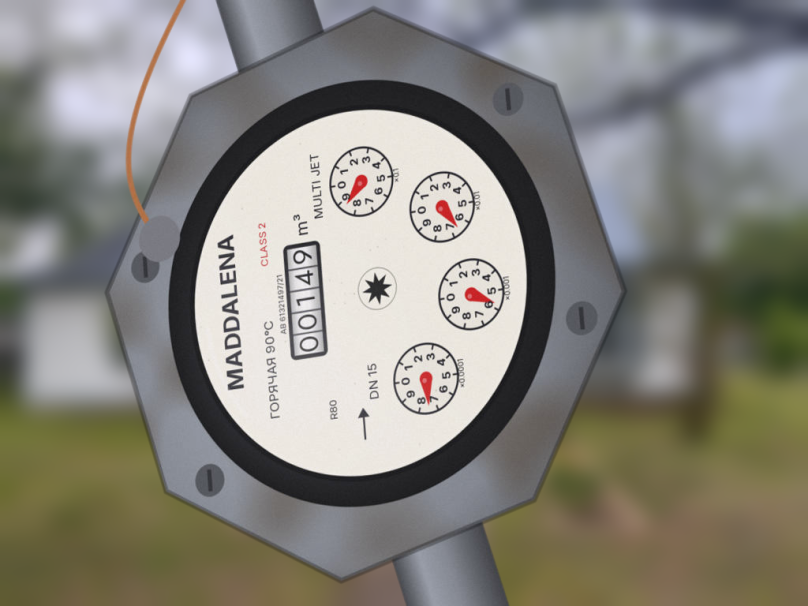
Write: 149.8657 m³
